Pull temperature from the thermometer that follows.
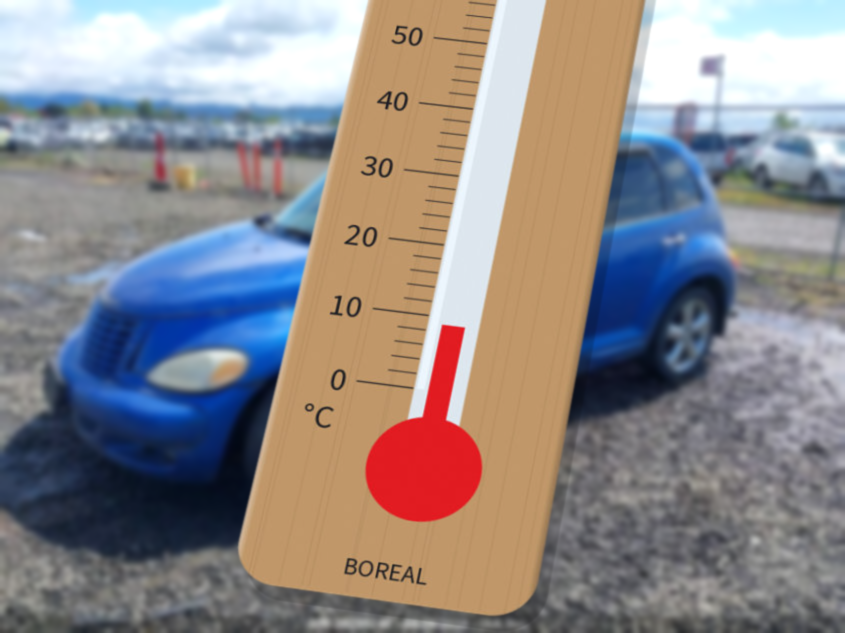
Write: 9 °C
